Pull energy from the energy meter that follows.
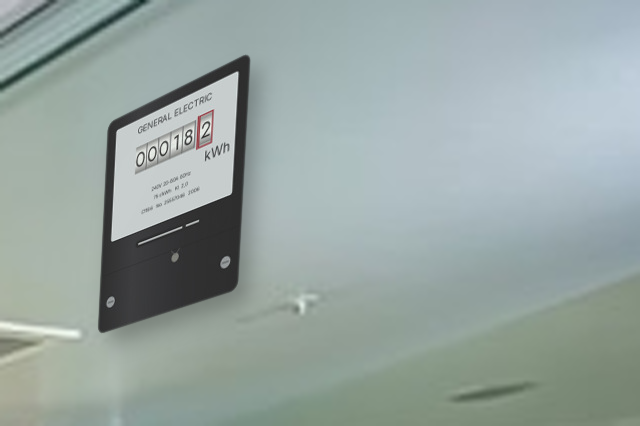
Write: 18.2 kWh
